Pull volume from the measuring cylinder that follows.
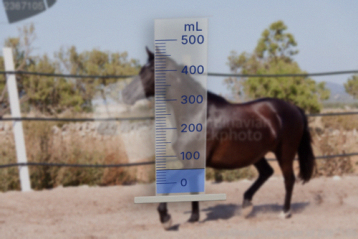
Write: 50 mL
